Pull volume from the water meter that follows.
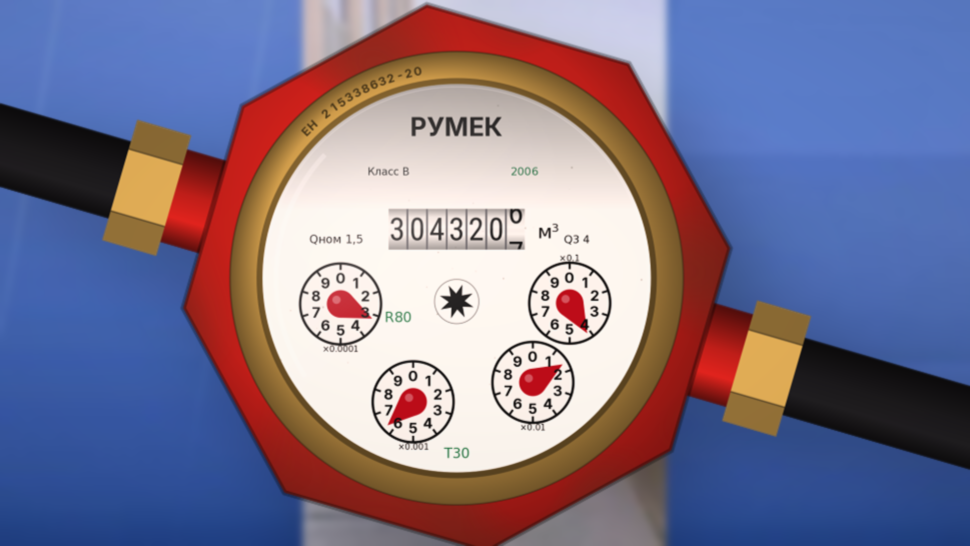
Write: 3043206.4163 m³
